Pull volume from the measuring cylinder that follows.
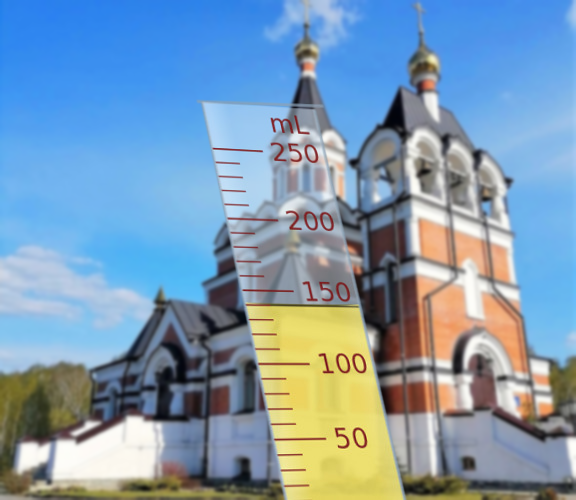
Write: 140 mL
